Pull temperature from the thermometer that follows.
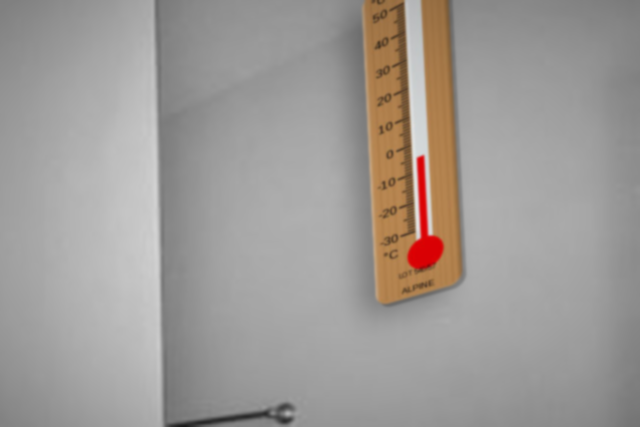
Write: -5 °C
